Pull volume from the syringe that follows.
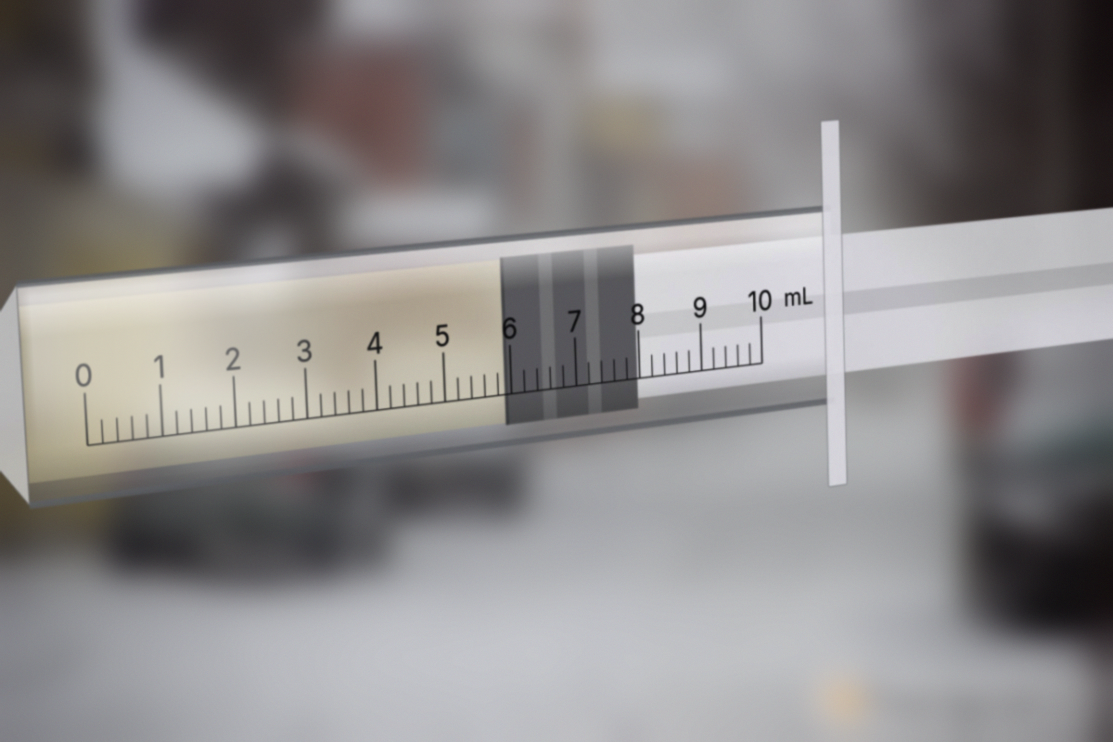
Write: 5.9 mL
